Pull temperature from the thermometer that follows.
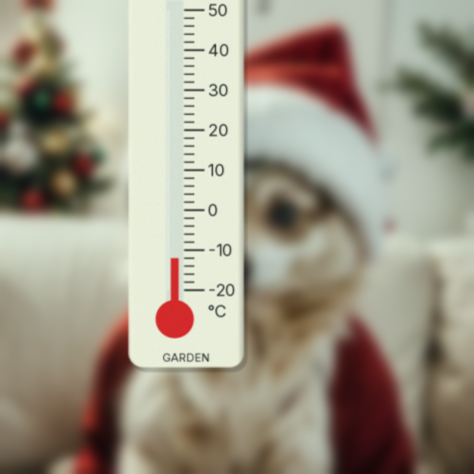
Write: -12 °C
